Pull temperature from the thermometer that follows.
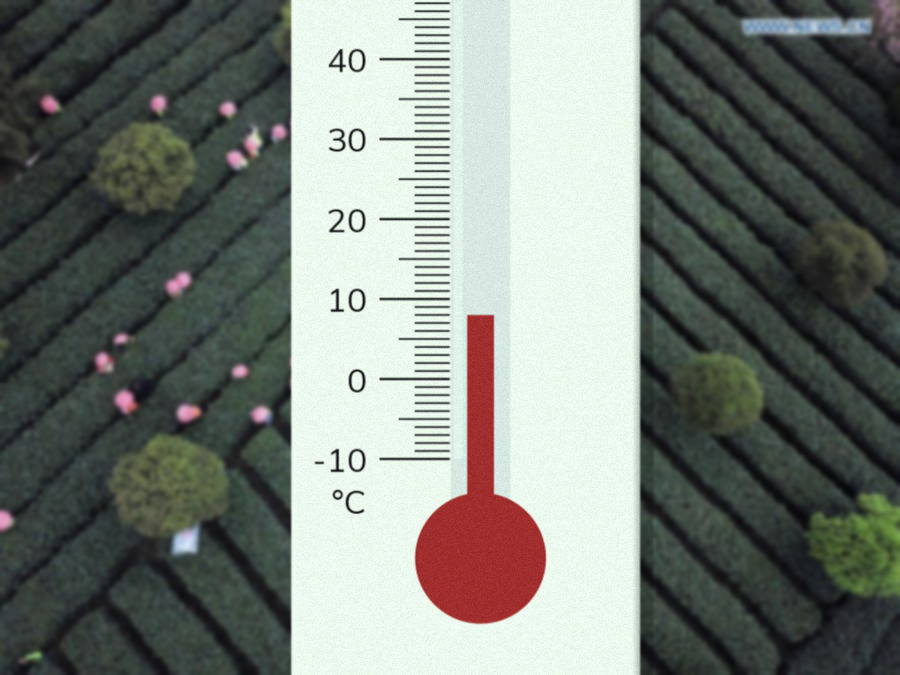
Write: 8 °C
